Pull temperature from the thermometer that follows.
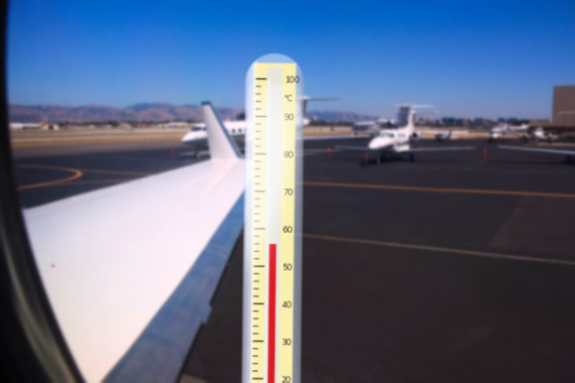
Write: 56 °C
